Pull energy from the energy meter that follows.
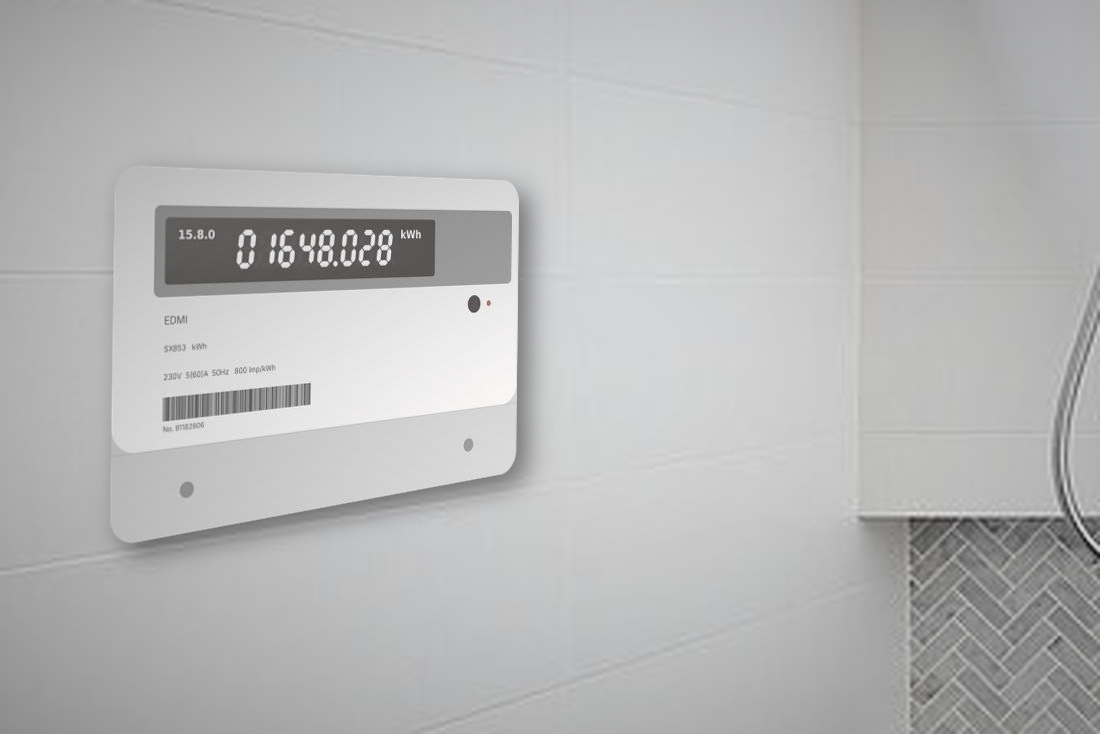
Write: 1648.028 kWh
